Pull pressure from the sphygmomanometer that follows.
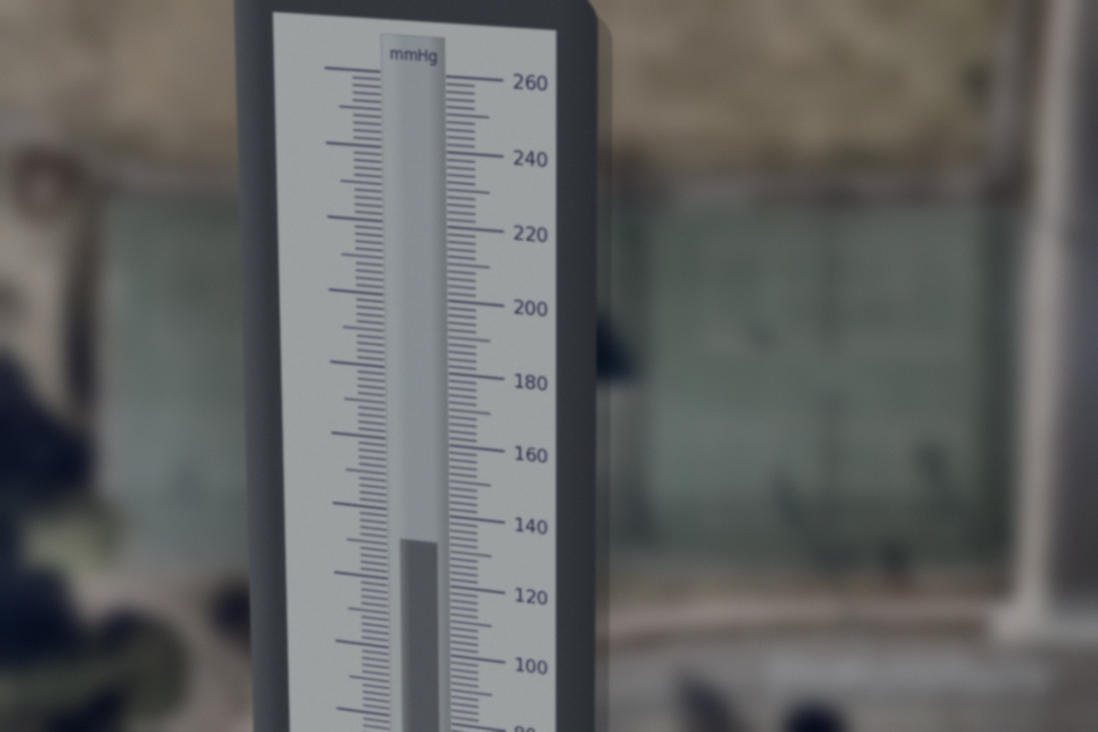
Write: 132 mmHg
